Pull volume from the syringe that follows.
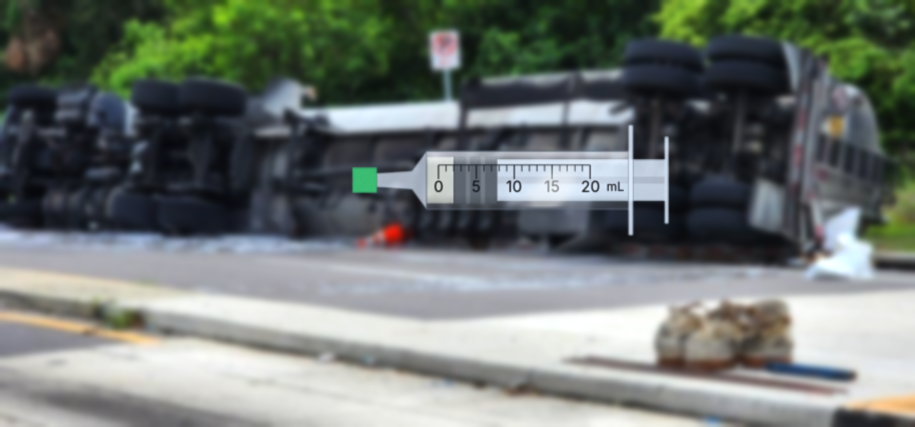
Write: 2 mL
